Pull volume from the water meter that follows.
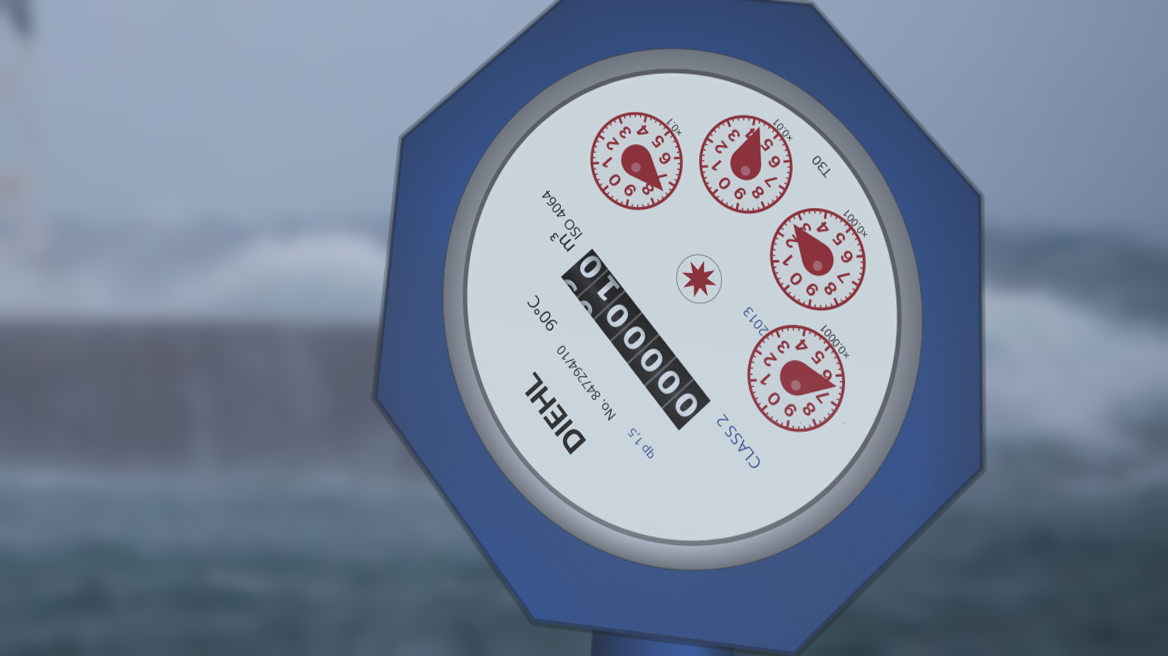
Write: 9.7426 m³
